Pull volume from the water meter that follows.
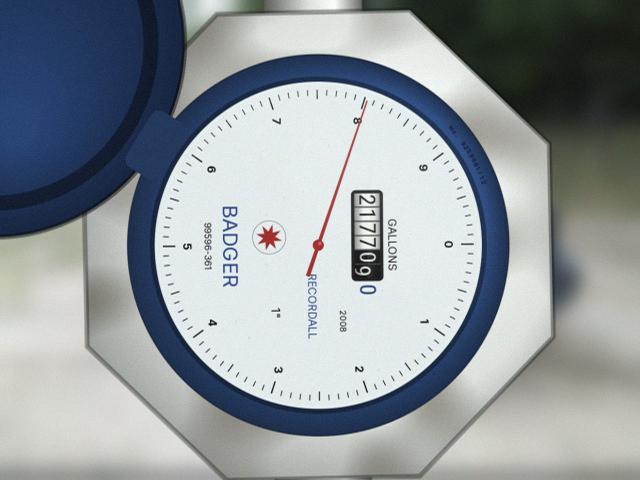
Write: 2177088.0 gal
